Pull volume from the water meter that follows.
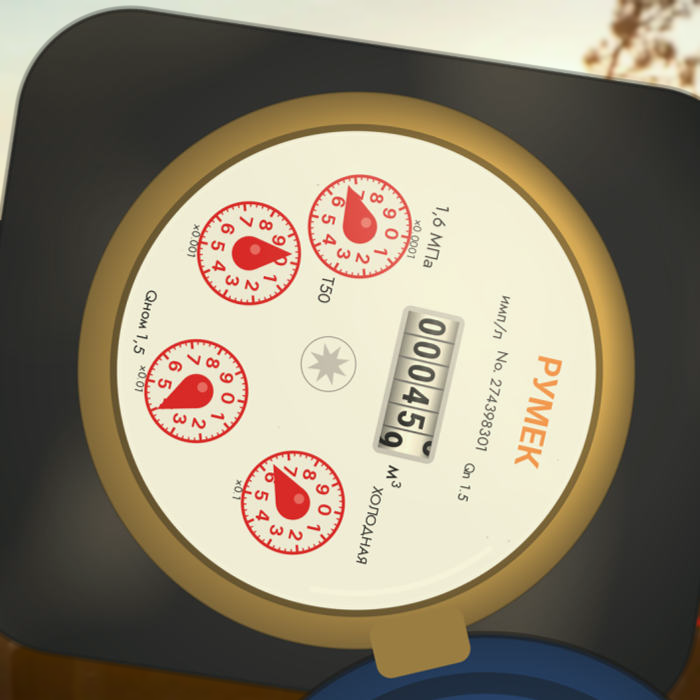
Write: 458.6396 m³
